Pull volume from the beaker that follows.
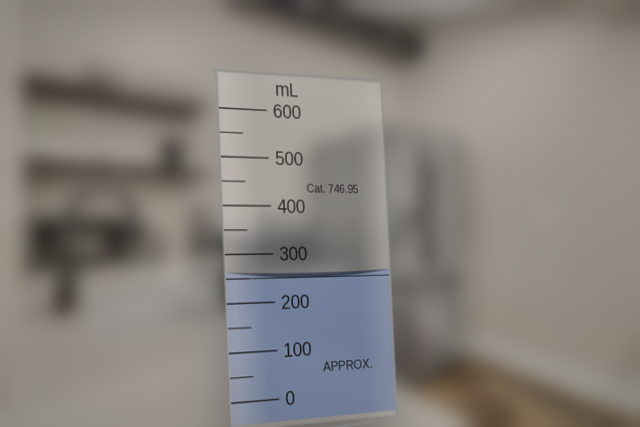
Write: 250 mL
